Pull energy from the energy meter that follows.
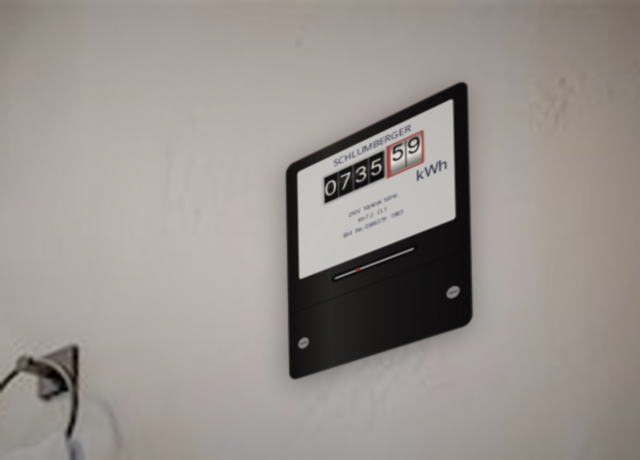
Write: 735.59 kWh
